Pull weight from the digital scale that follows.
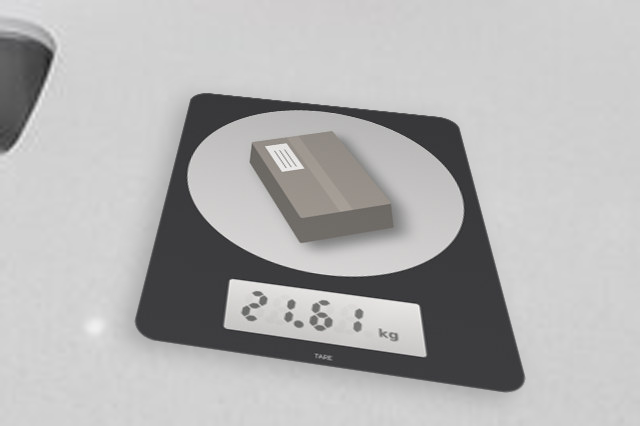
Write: 21.61 kg
